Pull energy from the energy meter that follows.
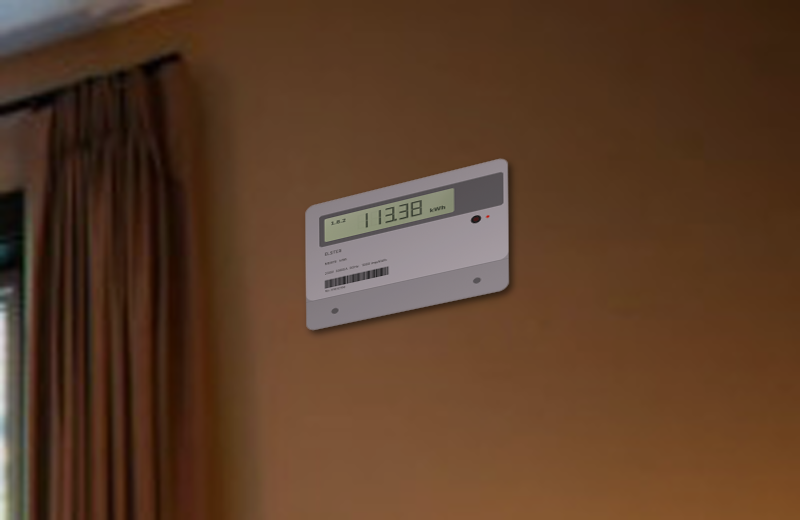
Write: 113.38 kWh
